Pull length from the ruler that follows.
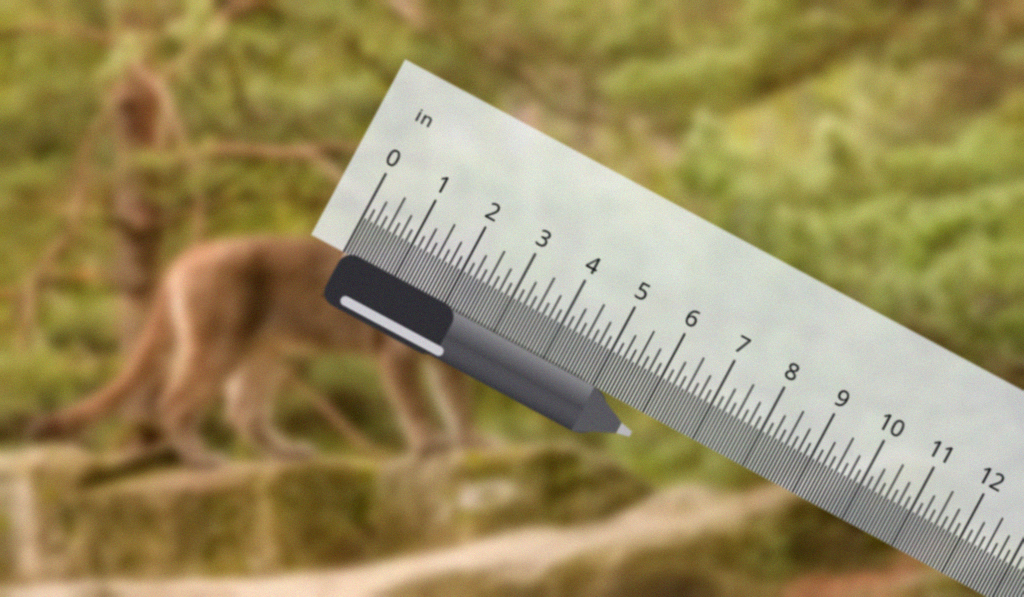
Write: 6 in
